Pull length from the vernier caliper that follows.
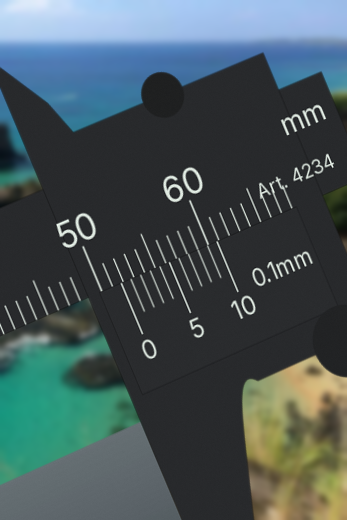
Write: 51.8 mm
